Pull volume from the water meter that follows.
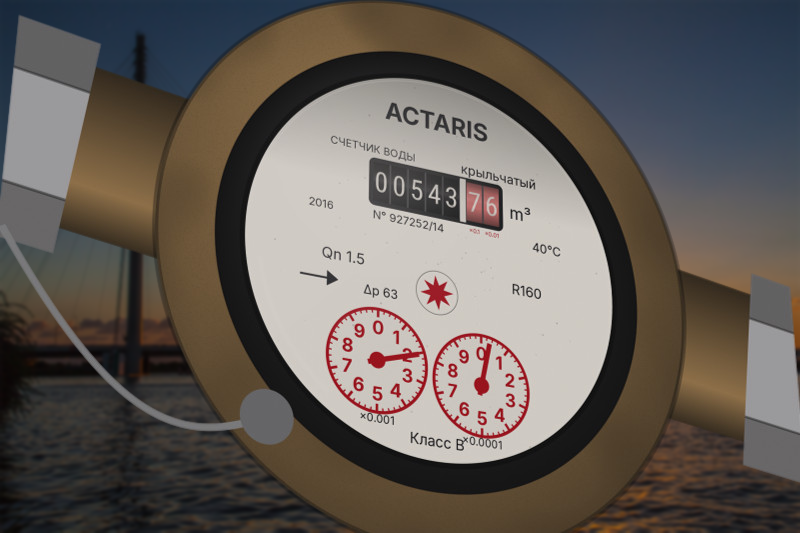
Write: 543.7620 m³
